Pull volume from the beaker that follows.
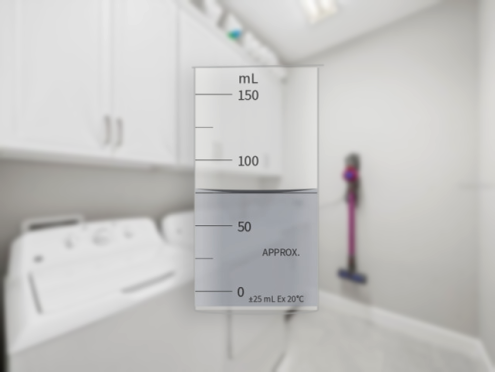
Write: 75 mL
